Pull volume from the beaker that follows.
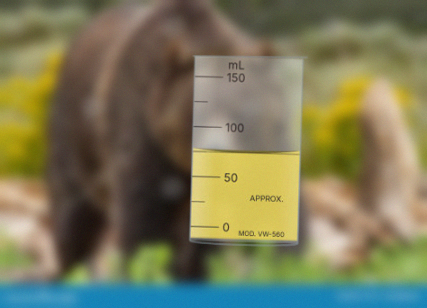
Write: 75 mL
